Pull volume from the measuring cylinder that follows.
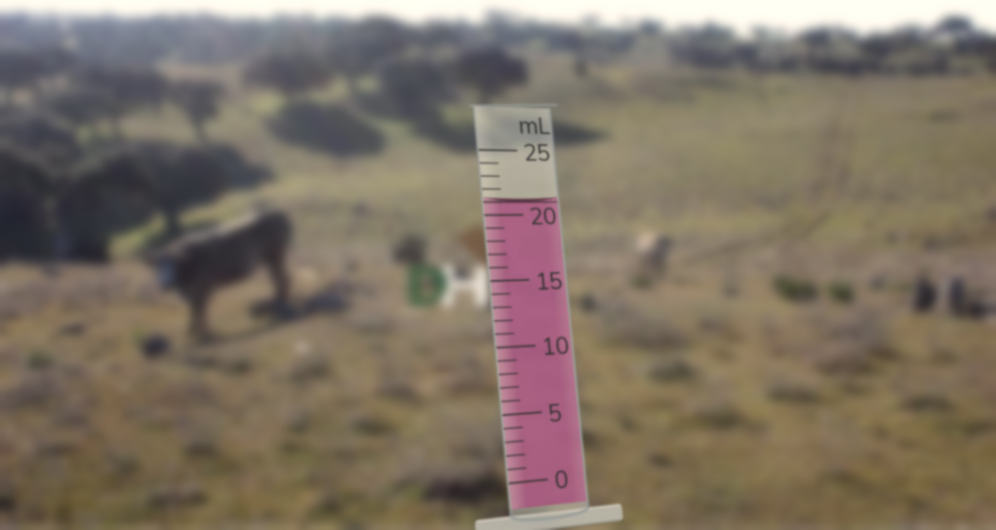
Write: 21 mL
